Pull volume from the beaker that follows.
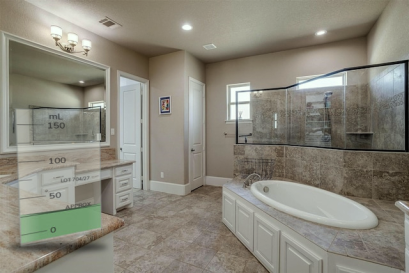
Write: 25 mL
